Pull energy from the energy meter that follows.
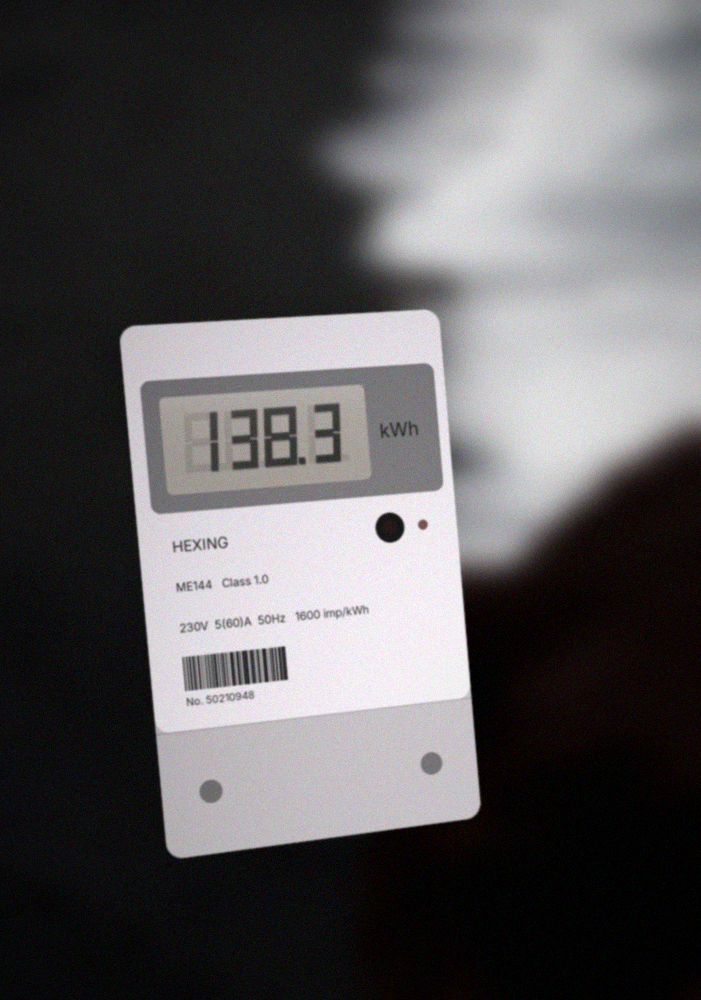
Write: 138.3 kWh
